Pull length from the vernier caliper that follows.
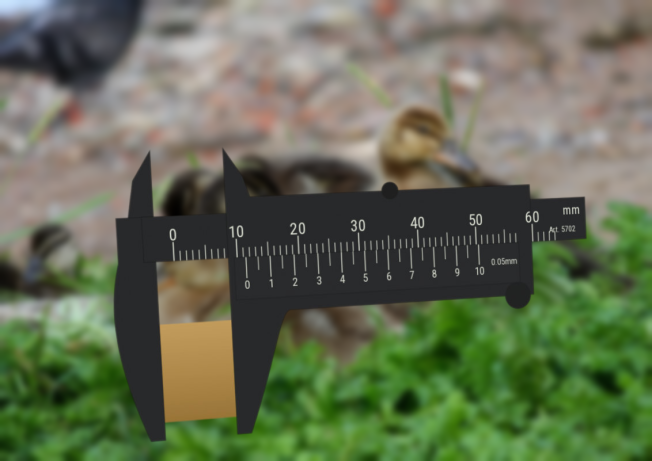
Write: 11.4 mm
